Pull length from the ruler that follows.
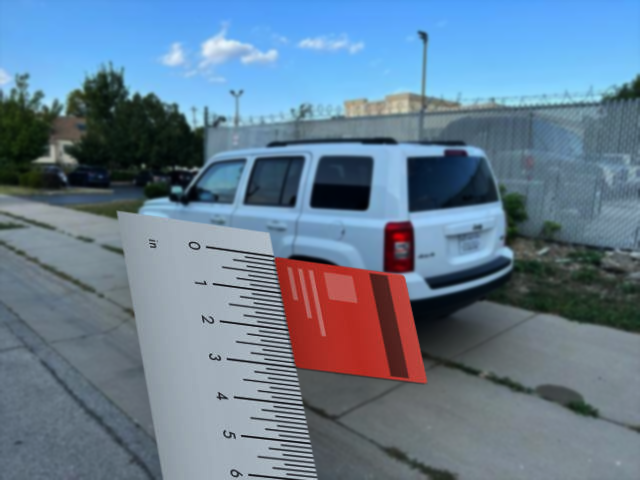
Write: 3 in
